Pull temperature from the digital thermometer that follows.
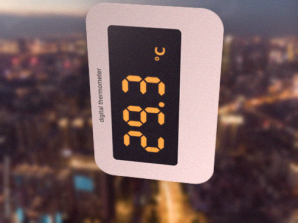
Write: 29.3 °C
